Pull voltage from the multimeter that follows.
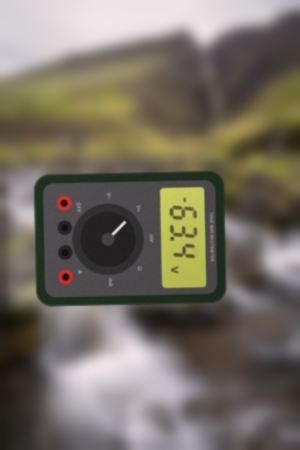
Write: -63.4 V
